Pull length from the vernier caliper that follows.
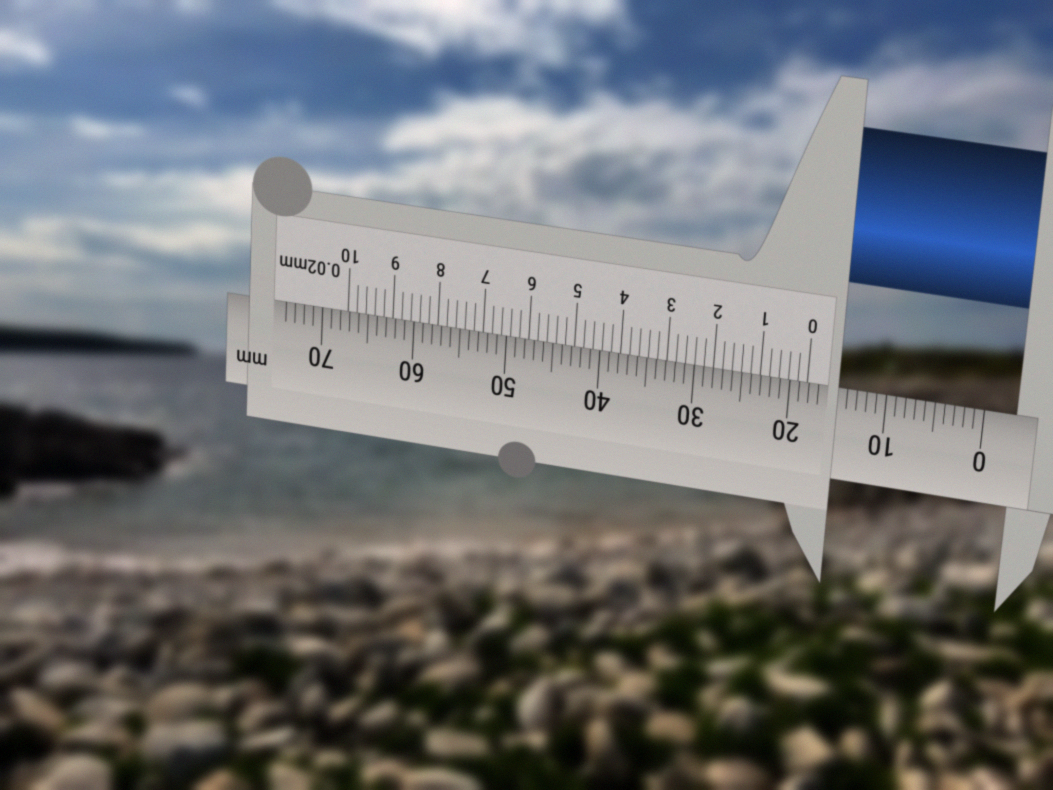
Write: 18.2 mm
